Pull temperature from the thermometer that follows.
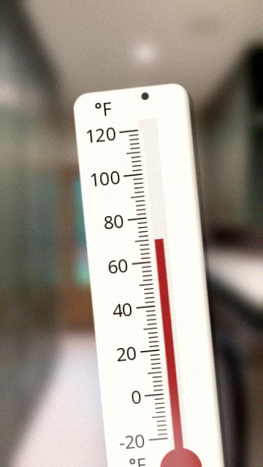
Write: 70 °F
